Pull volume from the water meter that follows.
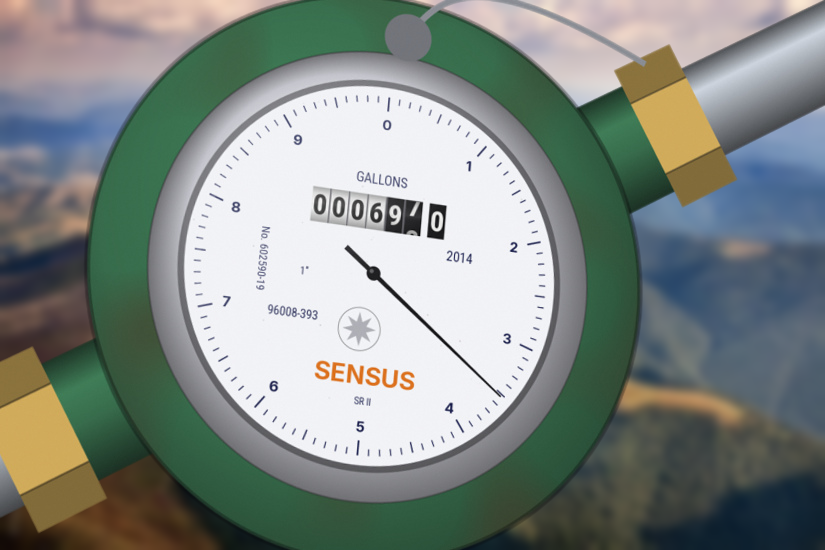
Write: 6973.5 gal
